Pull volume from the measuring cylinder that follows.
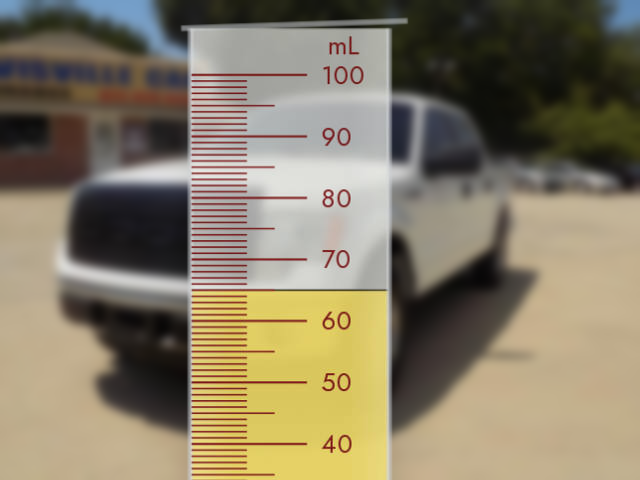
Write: 65 mL
